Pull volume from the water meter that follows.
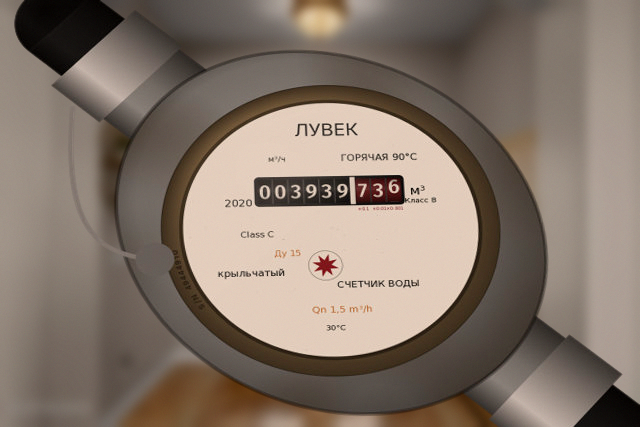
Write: 3939.736 m³
